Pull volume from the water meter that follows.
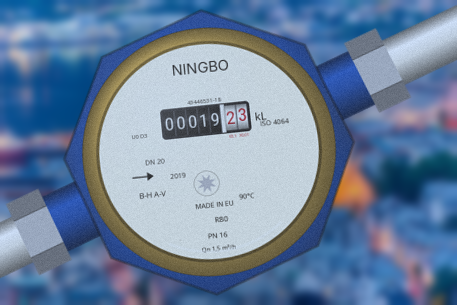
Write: 19.23 kL
